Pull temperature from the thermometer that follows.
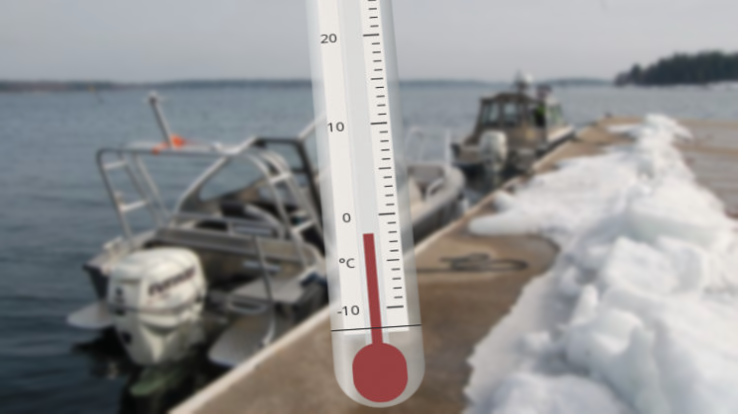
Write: -2 °C
